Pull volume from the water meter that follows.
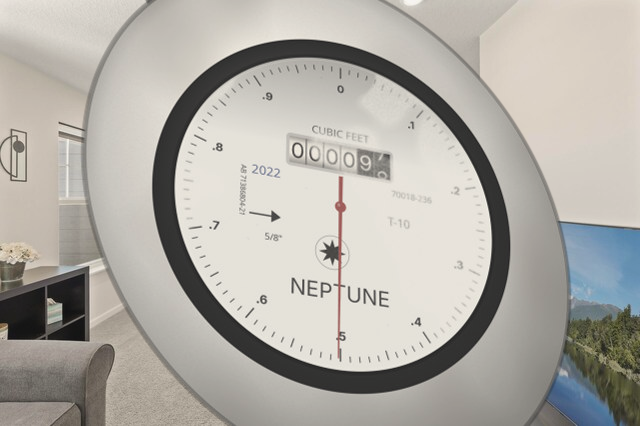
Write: 97.50 ft³
